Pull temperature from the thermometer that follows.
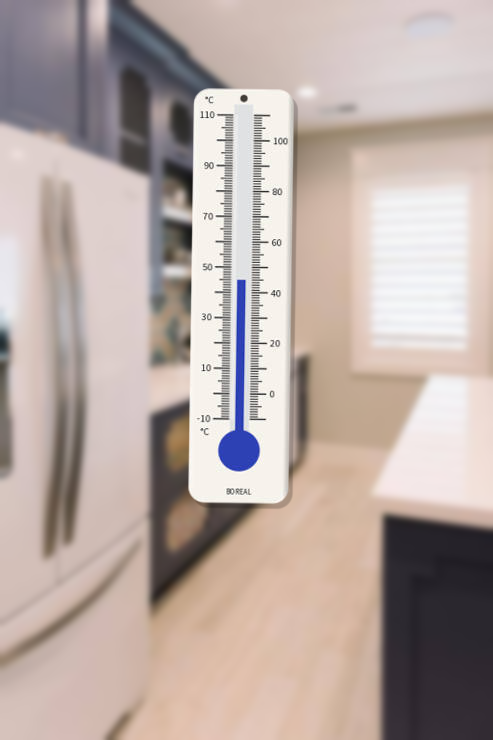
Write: 45 °C
